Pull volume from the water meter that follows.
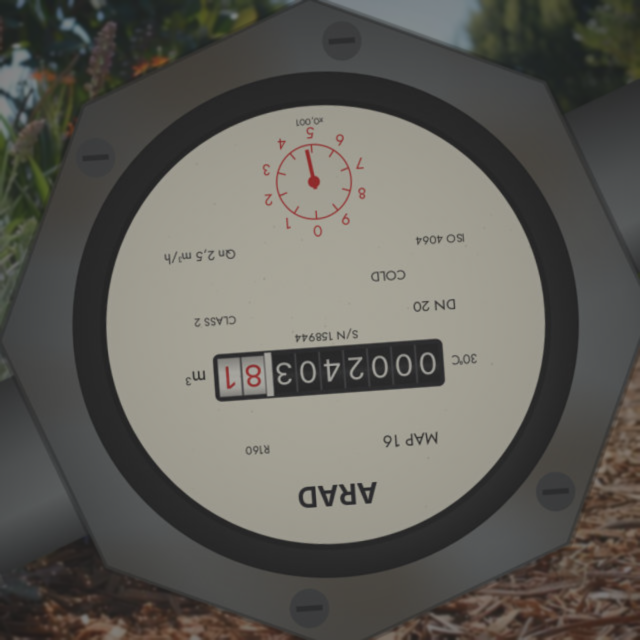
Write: 2403.814 m³
